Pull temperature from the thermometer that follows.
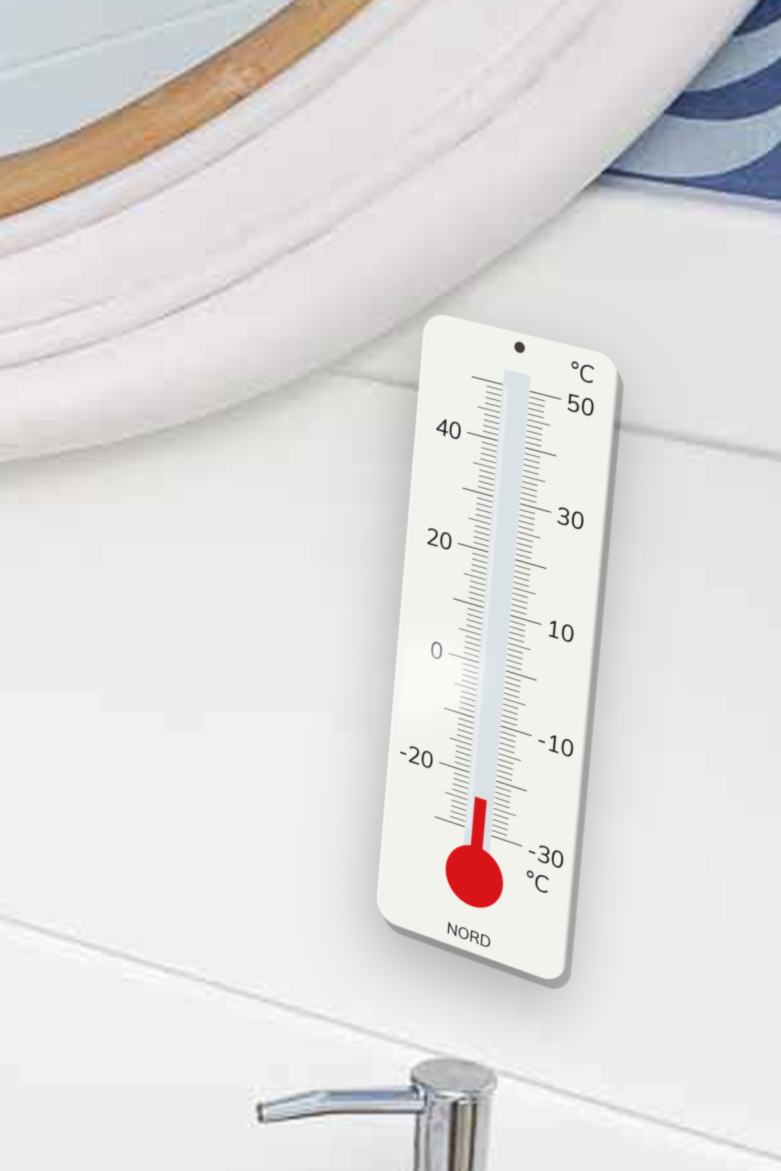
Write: -24 °C
